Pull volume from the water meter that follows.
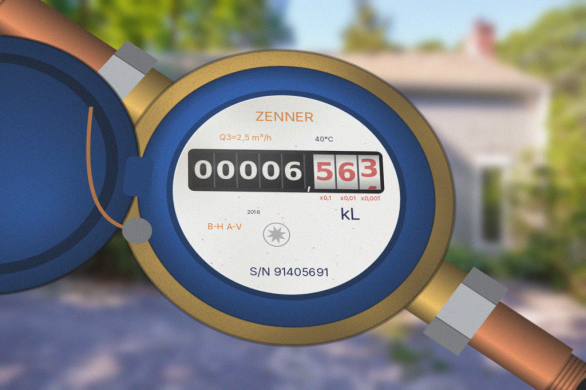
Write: 6.563 kL
